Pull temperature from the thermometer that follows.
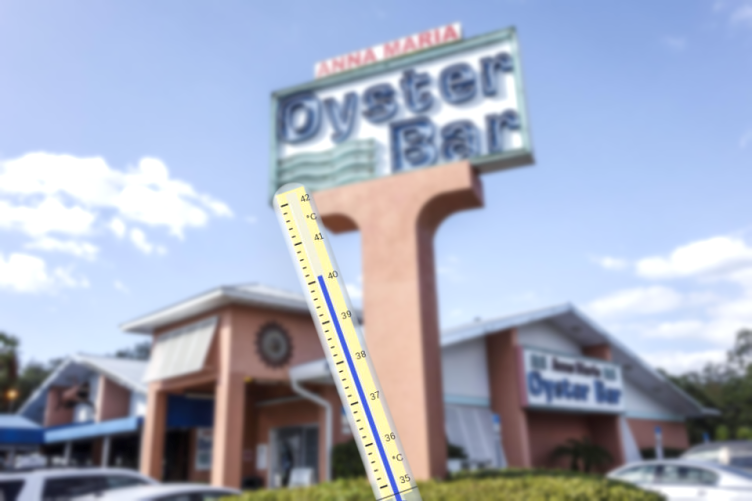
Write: 40.1 °C
